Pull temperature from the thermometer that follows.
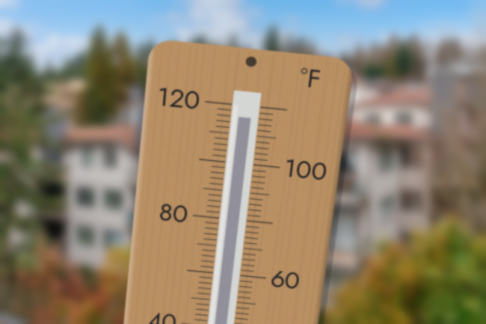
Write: 116 °F
